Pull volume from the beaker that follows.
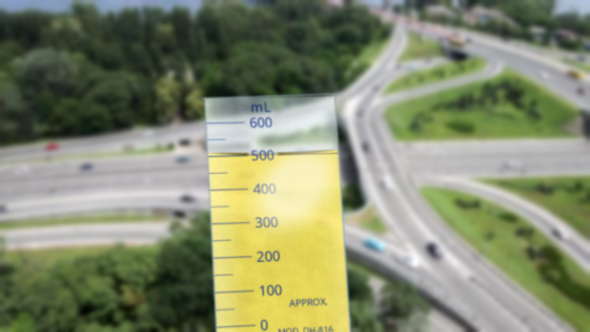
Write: 500 mL
